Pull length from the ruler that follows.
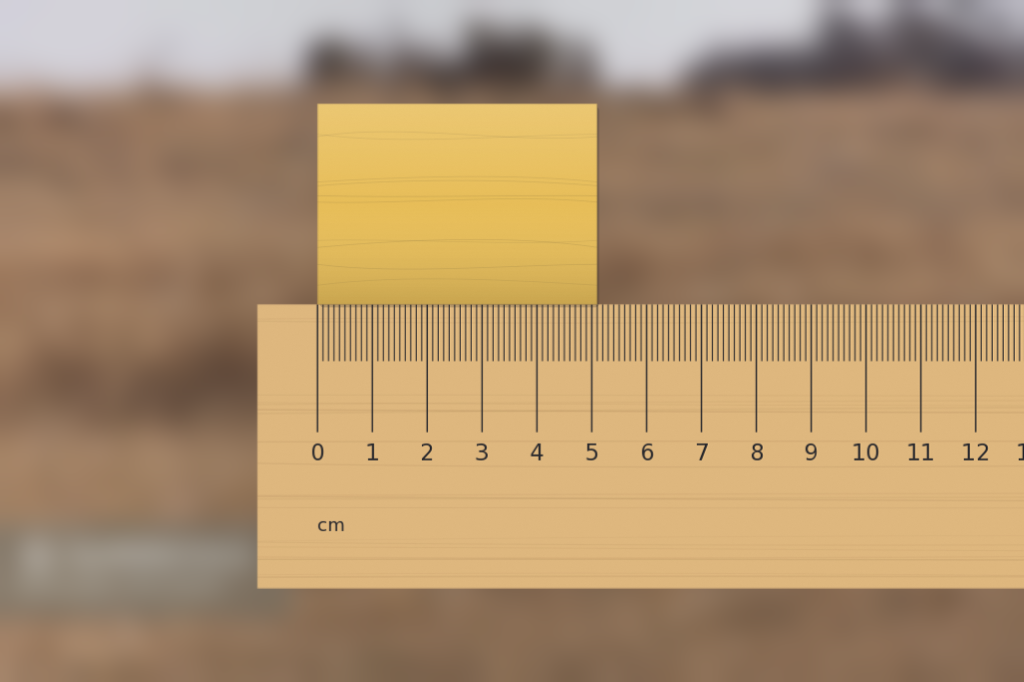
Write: 5.1 cm
